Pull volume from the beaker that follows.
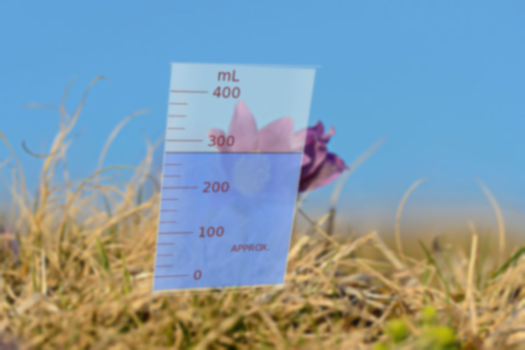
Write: 275 mL
